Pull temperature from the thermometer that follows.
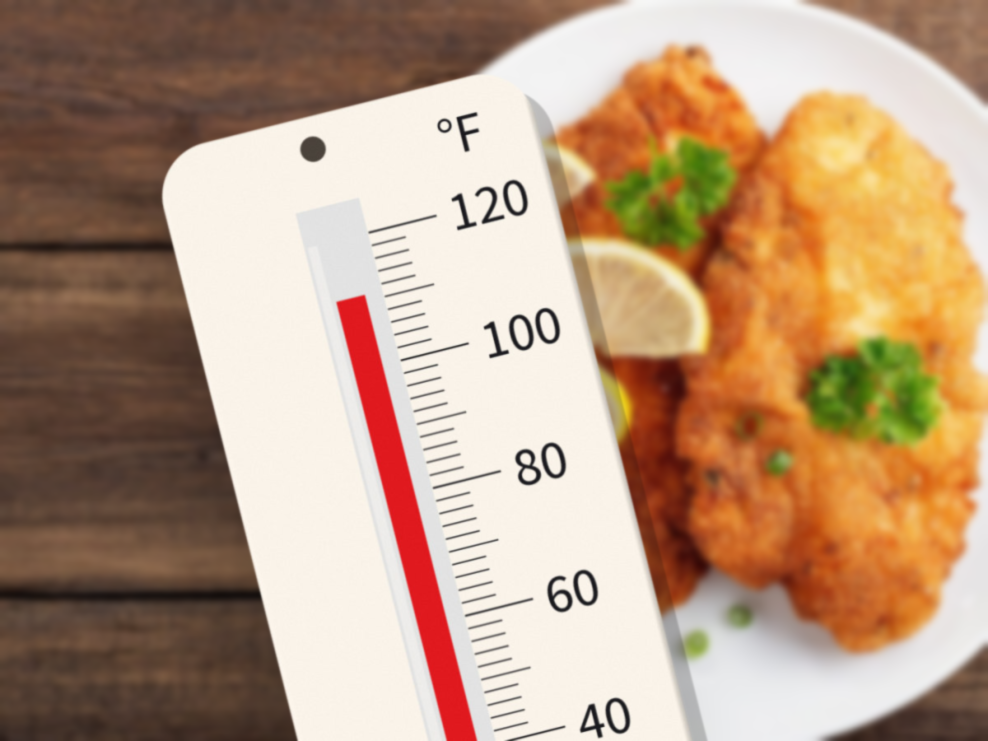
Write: 111 °F
